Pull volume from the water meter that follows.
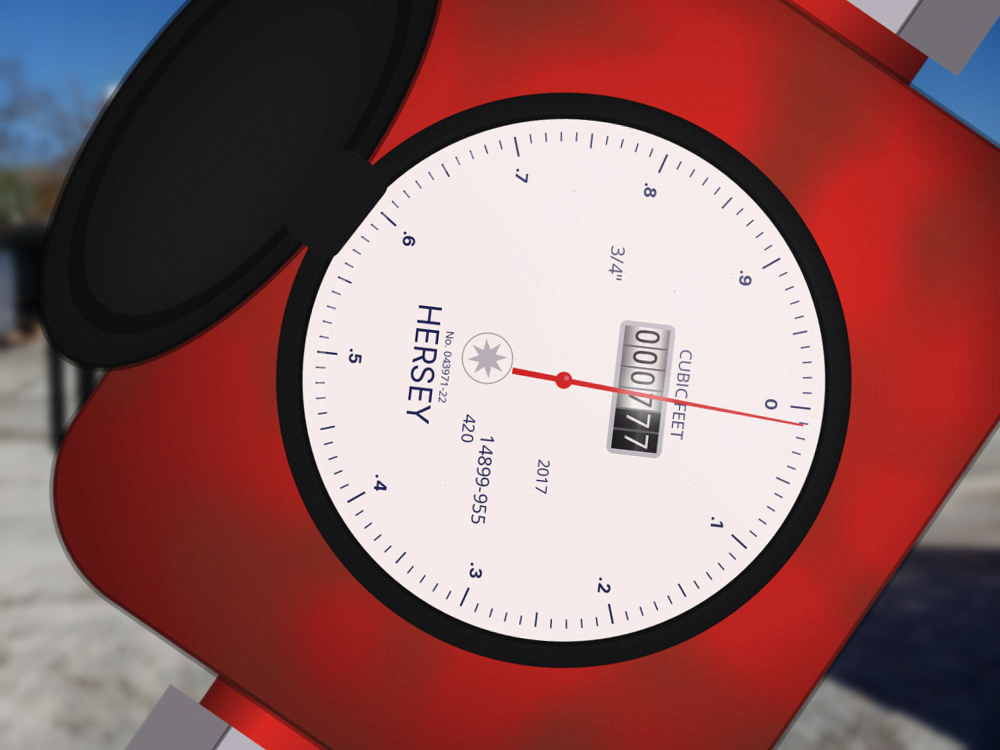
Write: 777.01 ft³
